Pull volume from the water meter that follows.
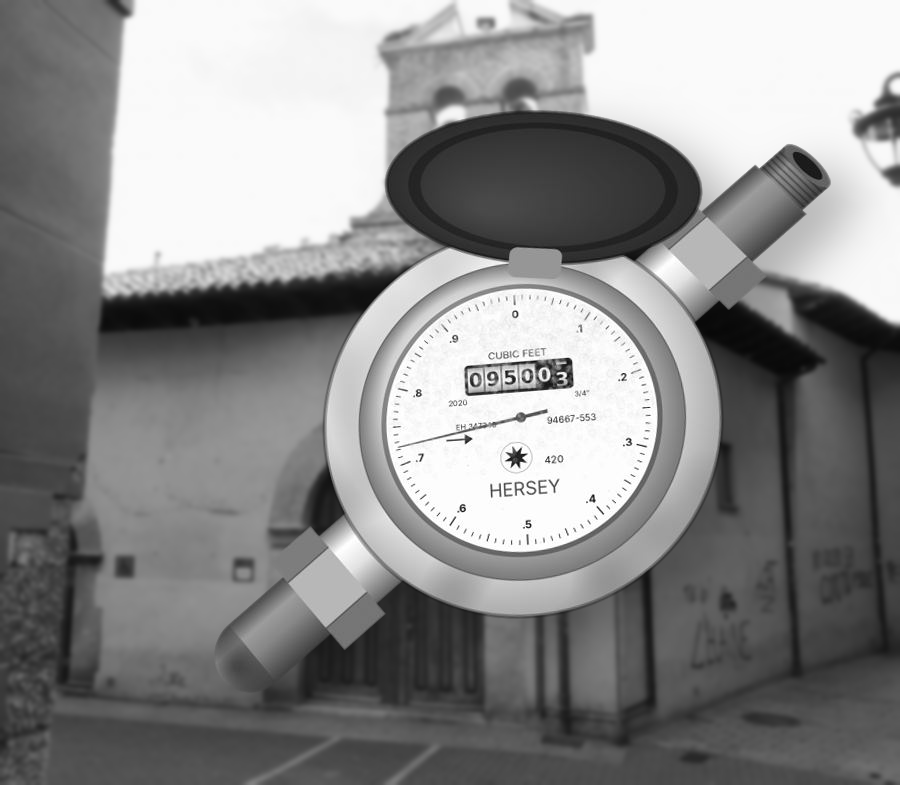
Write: 95002.72 ft³
